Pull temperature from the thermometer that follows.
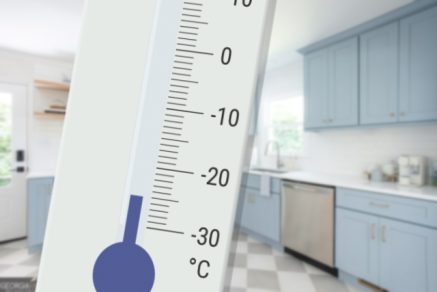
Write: -25 °C
